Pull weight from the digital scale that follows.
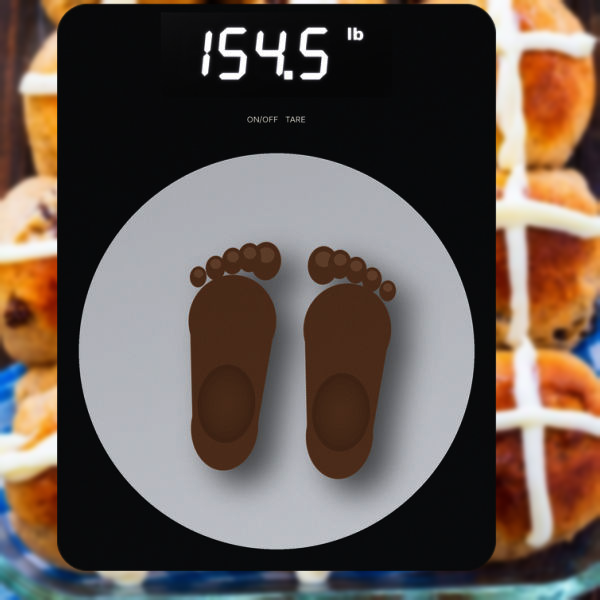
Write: 154.5 lb
